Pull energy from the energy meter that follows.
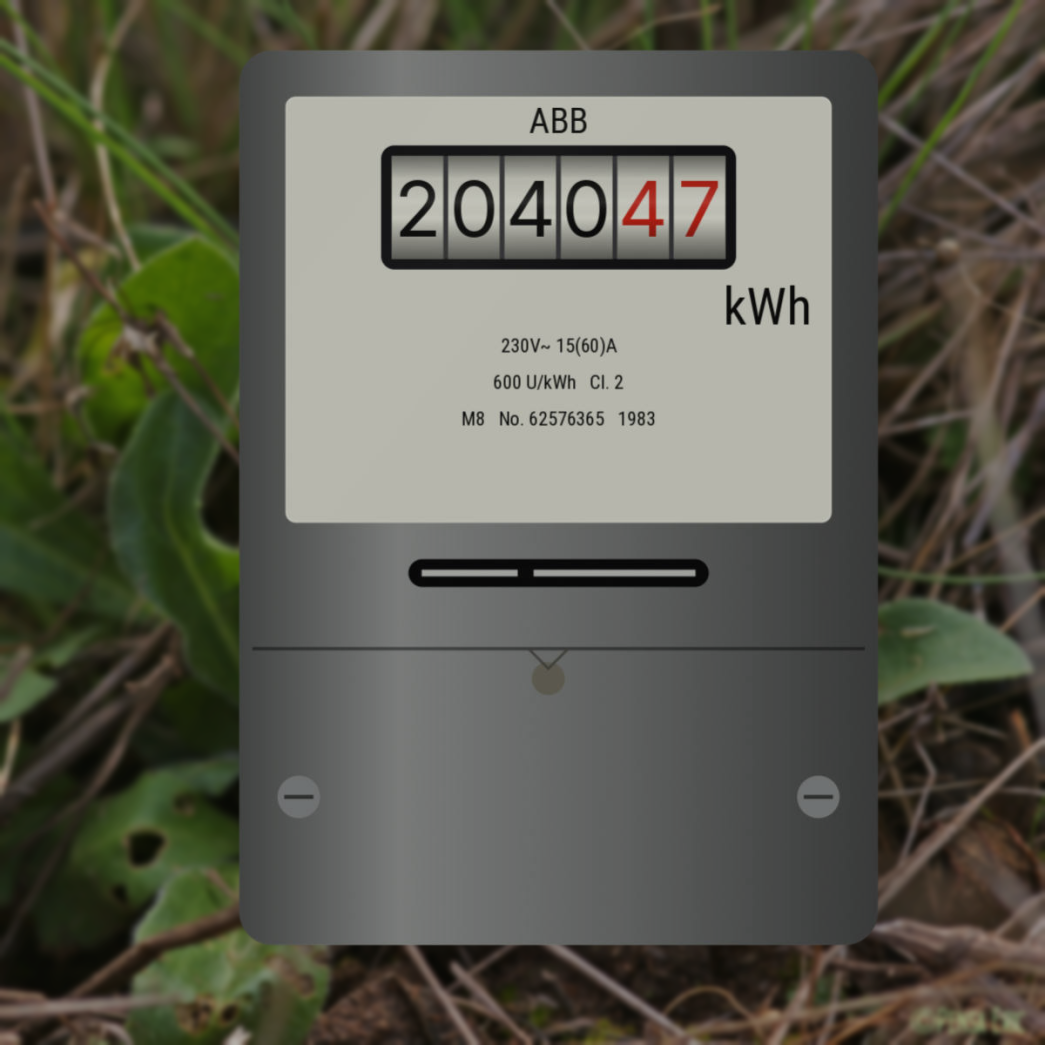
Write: 2040.47 kWh
